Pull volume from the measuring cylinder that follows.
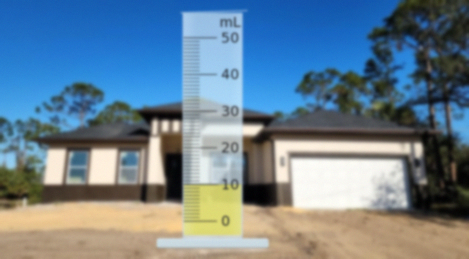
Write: 10 mL
